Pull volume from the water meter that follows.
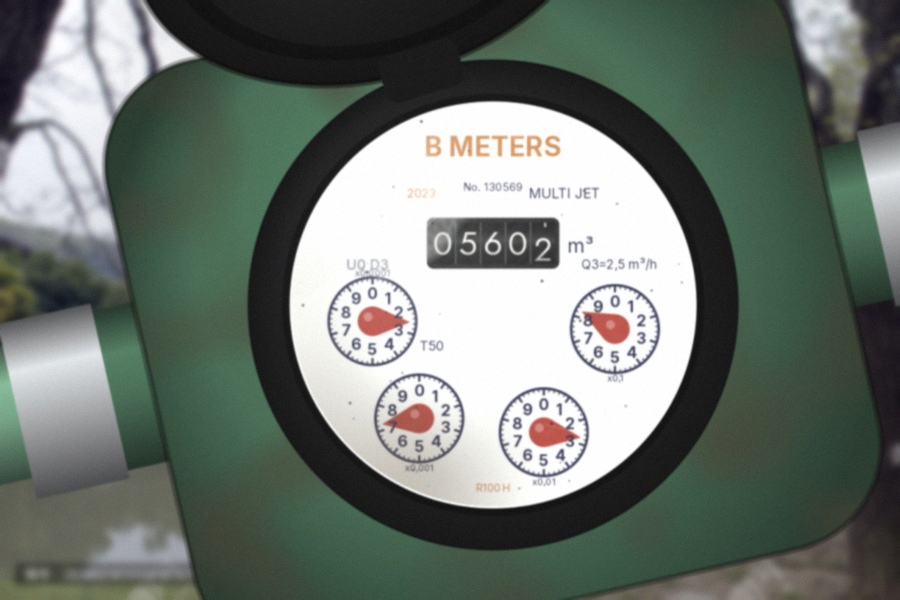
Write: 5601.8272 m³
